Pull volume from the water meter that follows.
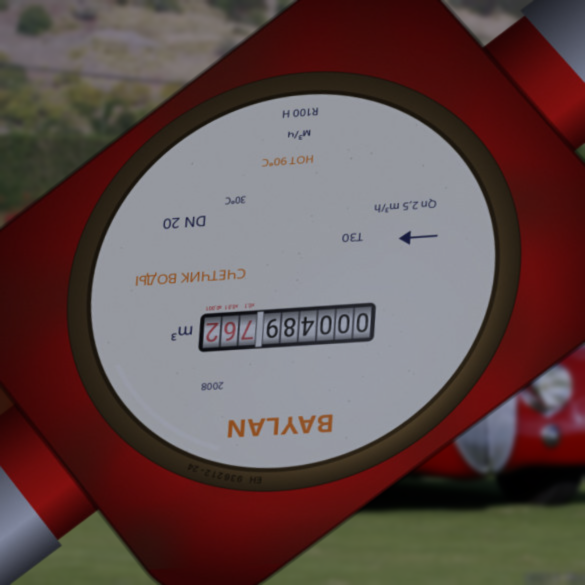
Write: 489.762 m³
